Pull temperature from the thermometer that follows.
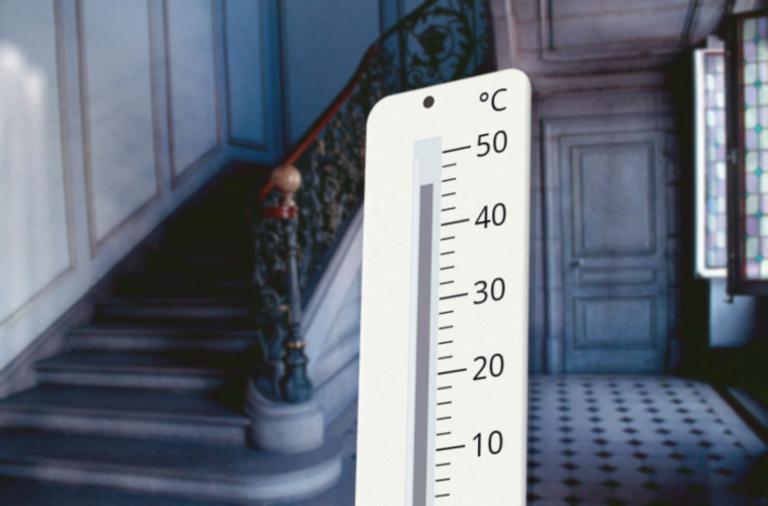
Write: 46 °C
